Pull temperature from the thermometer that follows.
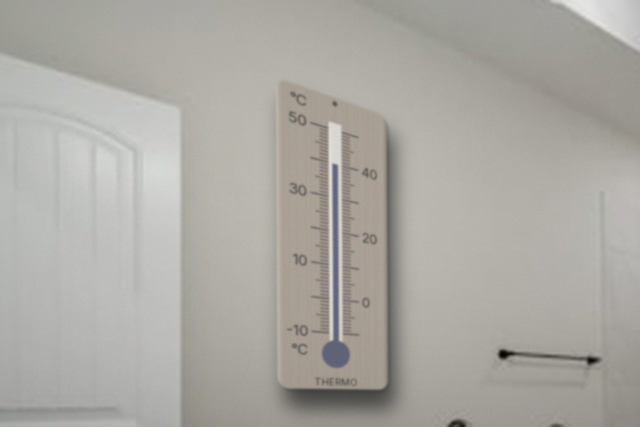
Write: 40 °C
